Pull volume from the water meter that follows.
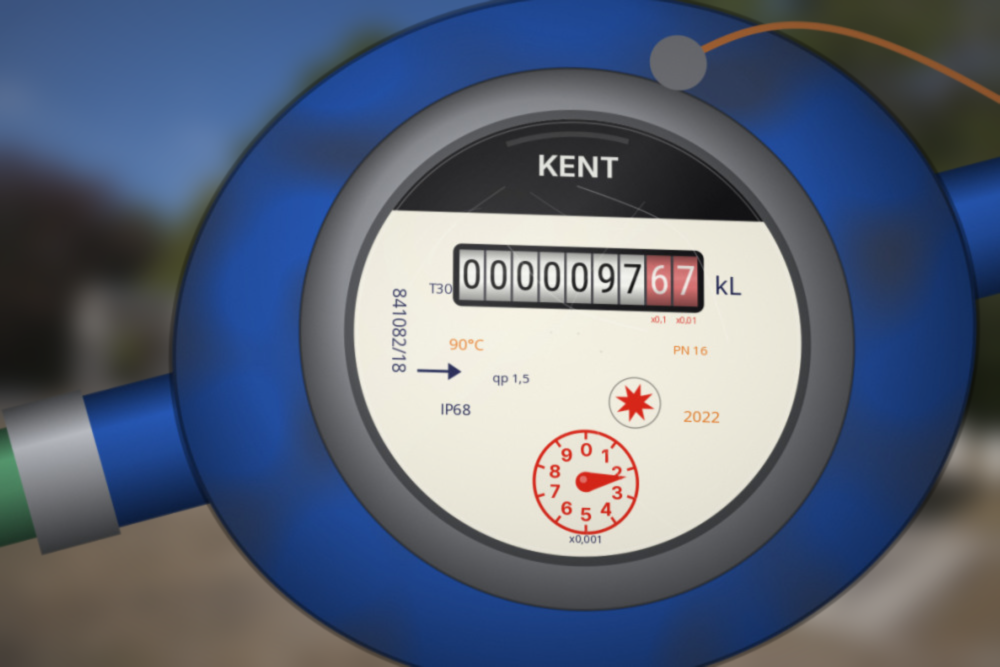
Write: 97.672 kL
